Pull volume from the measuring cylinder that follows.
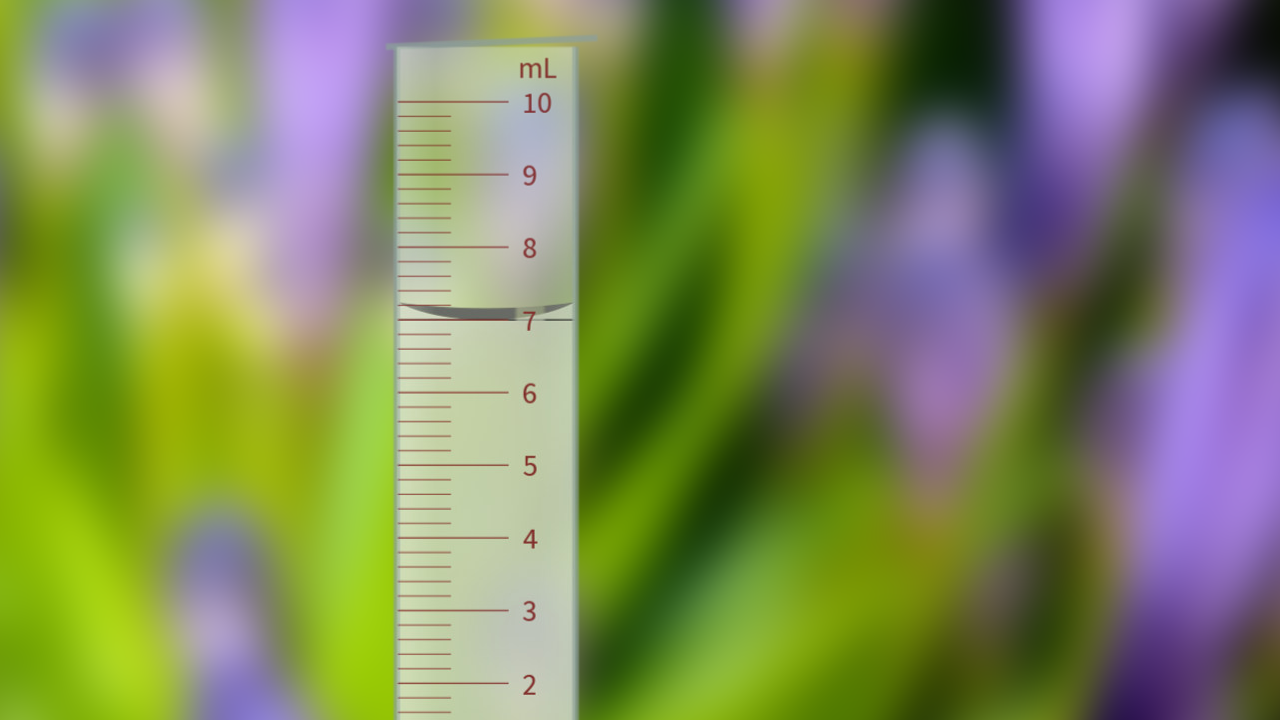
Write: 7 mL
